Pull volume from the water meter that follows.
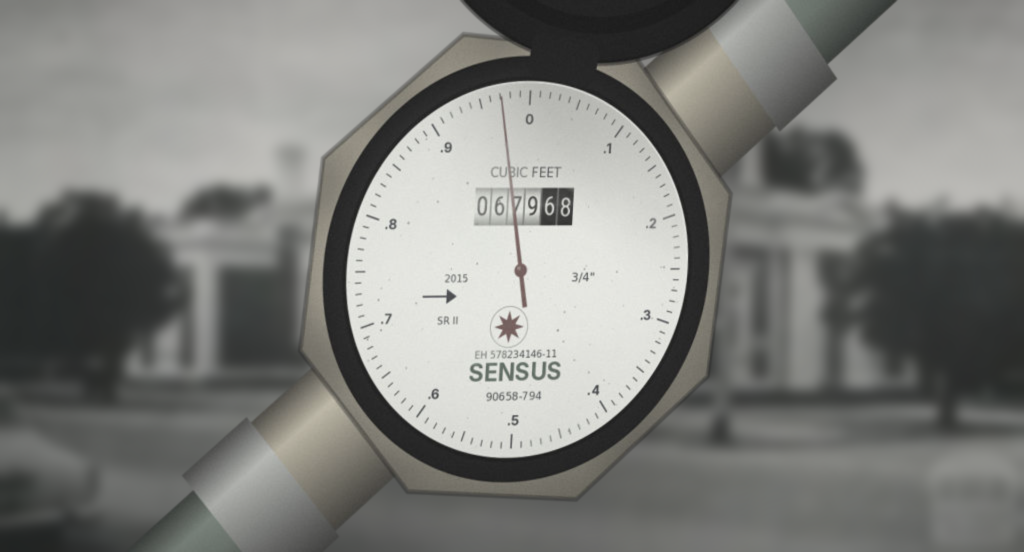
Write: 67967.97 ft³
